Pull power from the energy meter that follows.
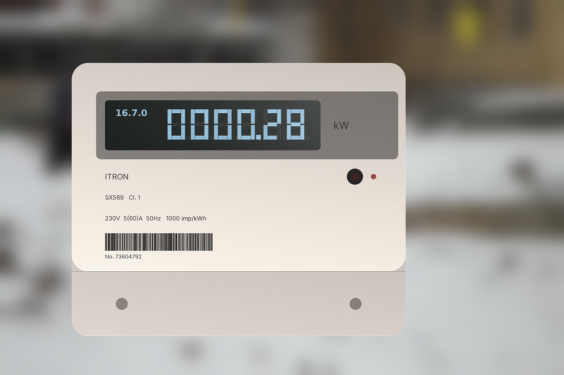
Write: 0.28 kW
